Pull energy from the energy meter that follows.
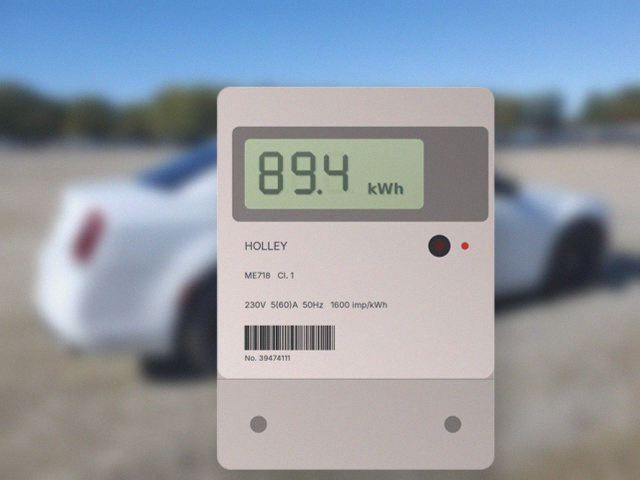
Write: 89.4 kWh
